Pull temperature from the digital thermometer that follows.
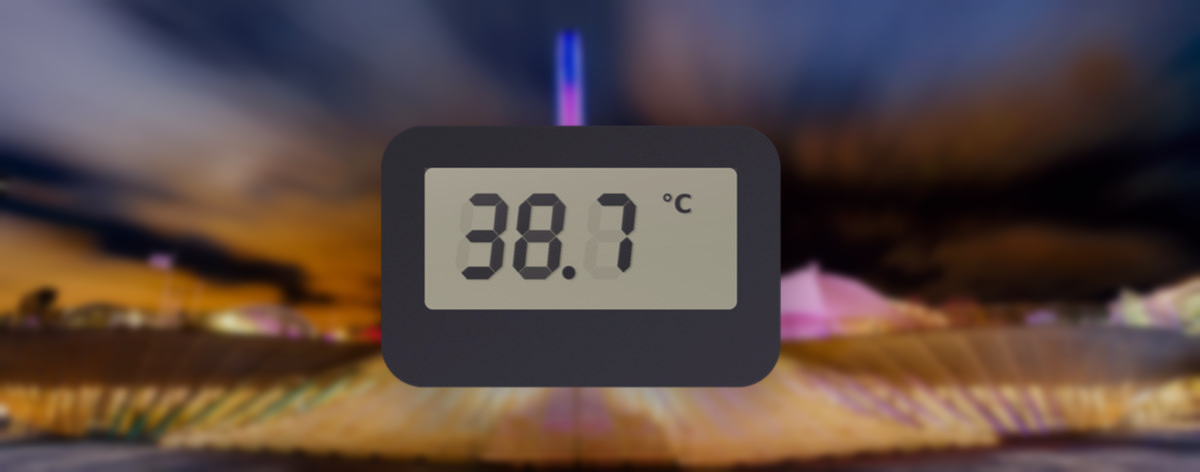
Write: 38.7 °C
